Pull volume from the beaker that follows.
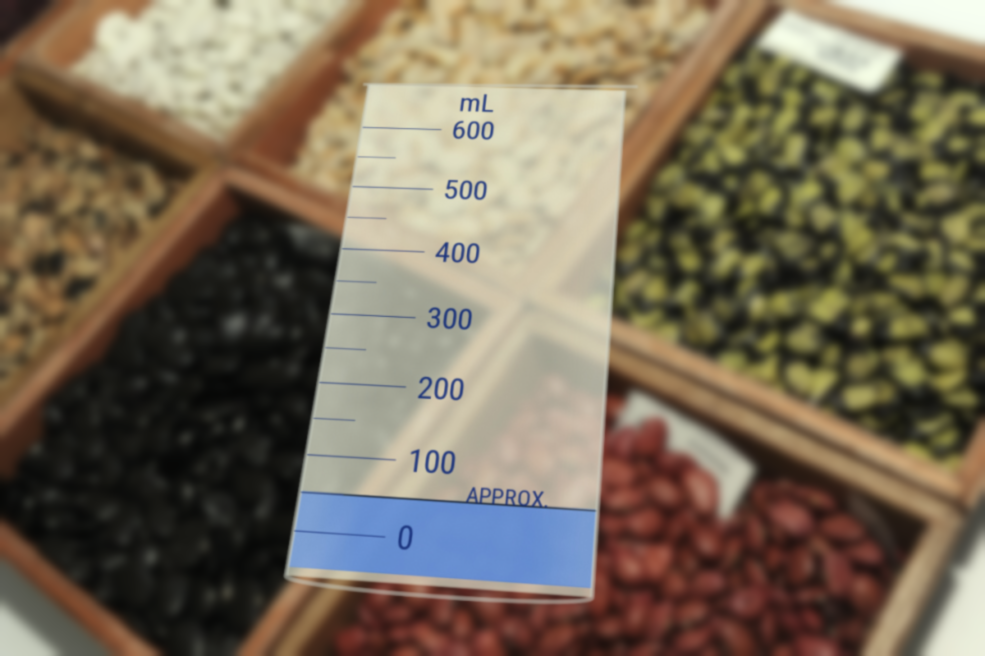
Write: 50 mL
